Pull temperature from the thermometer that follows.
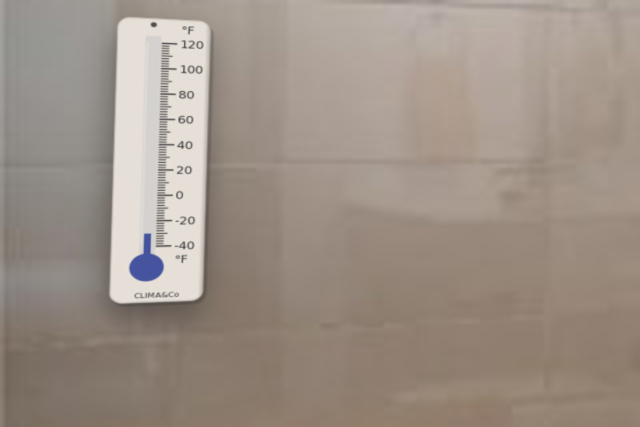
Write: -30 °F
